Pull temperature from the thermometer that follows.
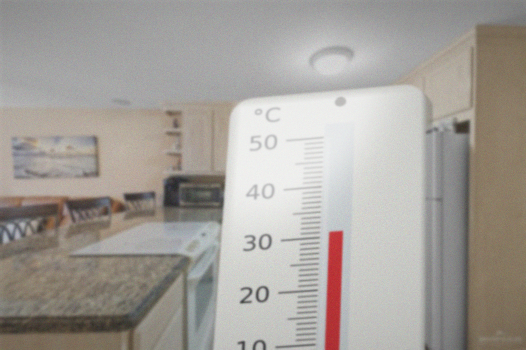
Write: 31 °C
